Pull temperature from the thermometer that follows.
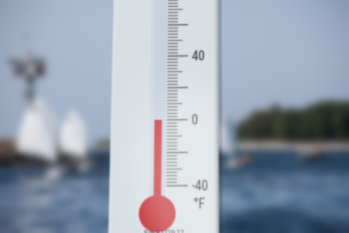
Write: 0 °F
